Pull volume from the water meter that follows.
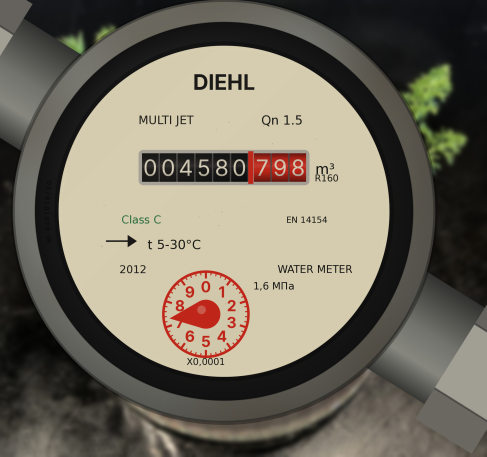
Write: 4580.7987 m³
